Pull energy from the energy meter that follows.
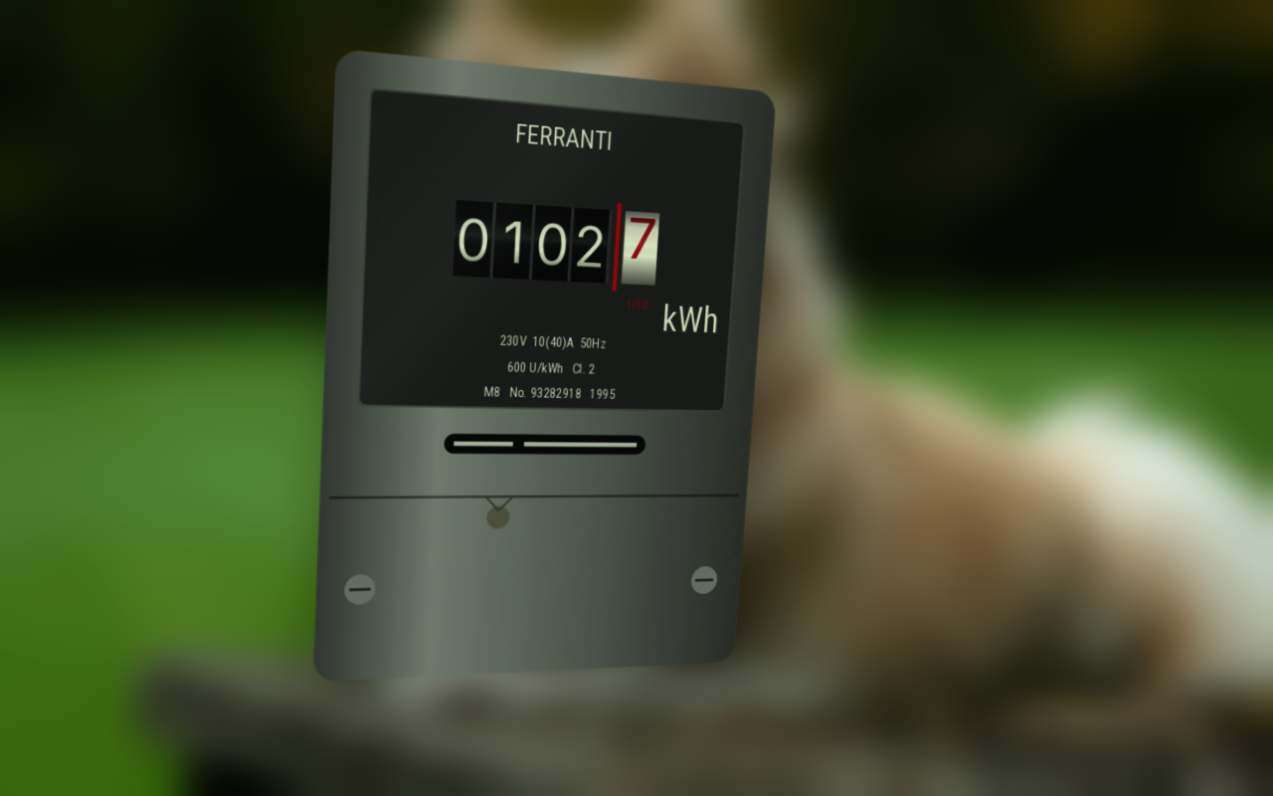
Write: 102.7 kWh
